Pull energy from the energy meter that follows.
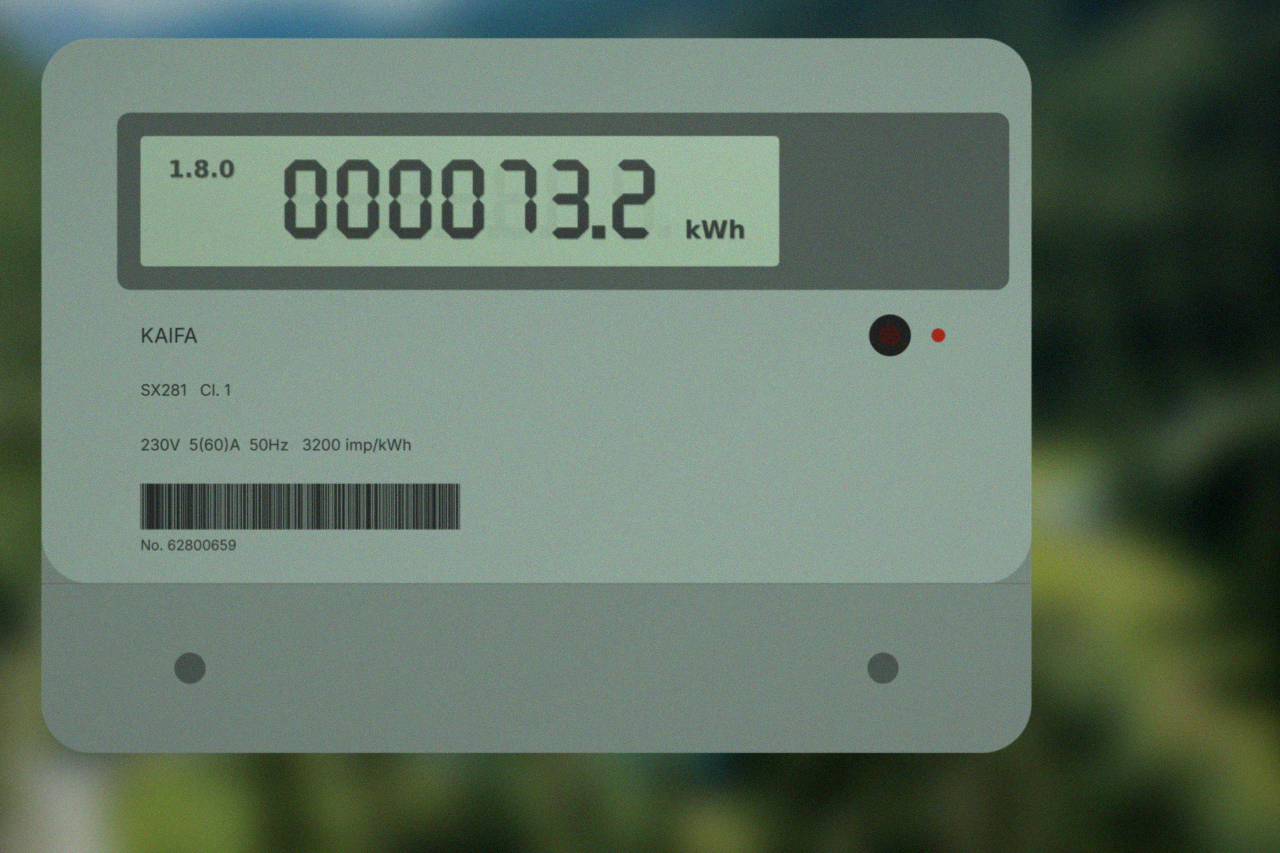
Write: 73.2 kWh
